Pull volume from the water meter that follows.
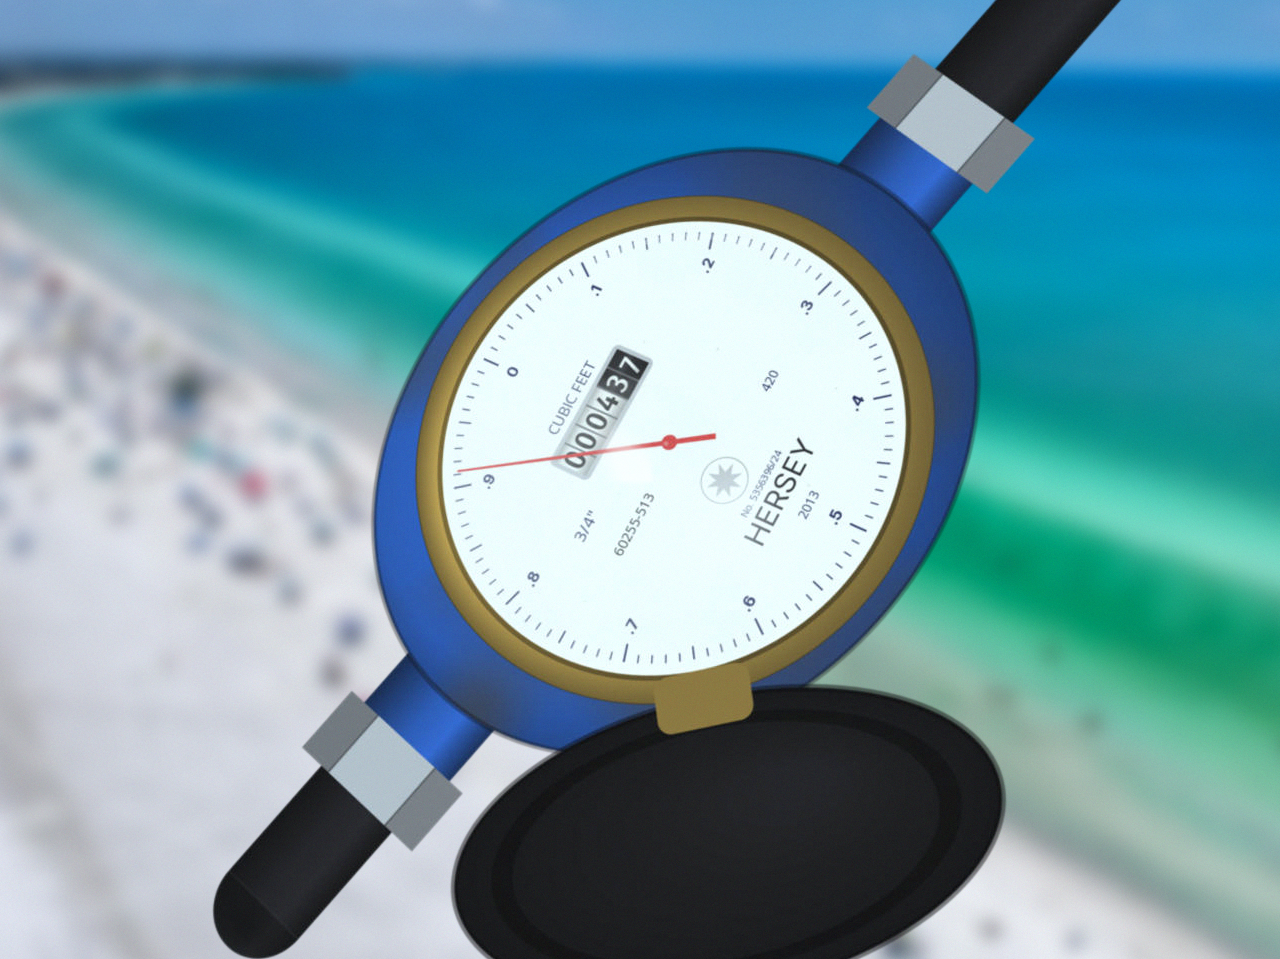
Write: 436.91 ft³
